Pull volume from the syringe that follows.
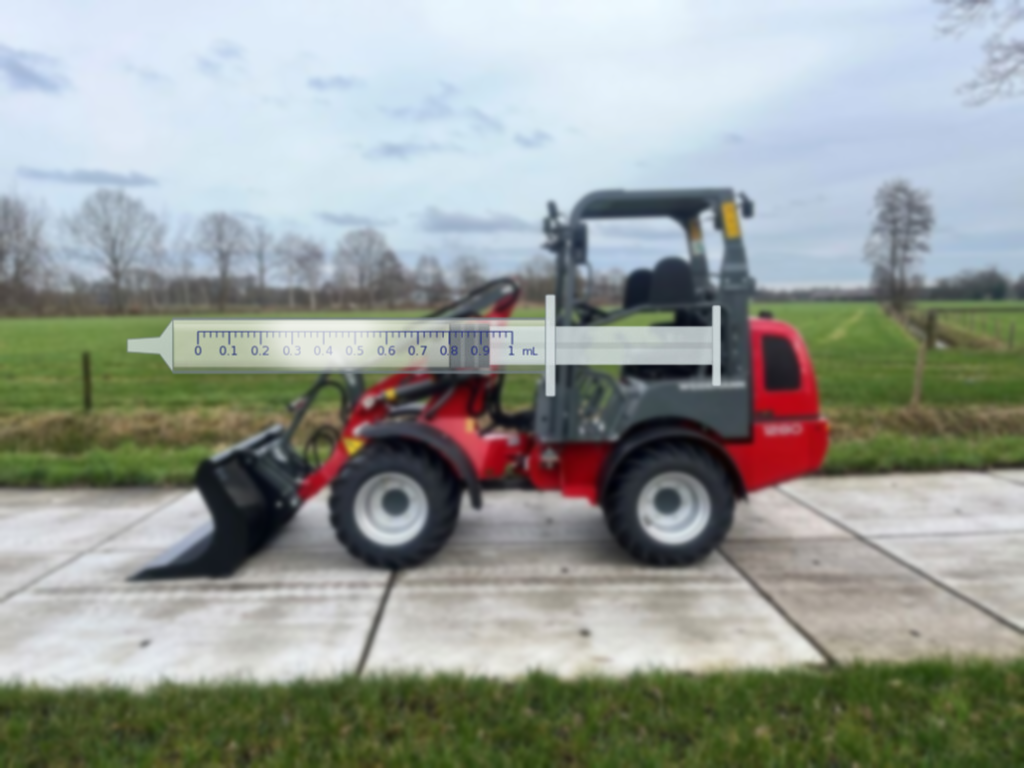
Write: 0.8 mL
